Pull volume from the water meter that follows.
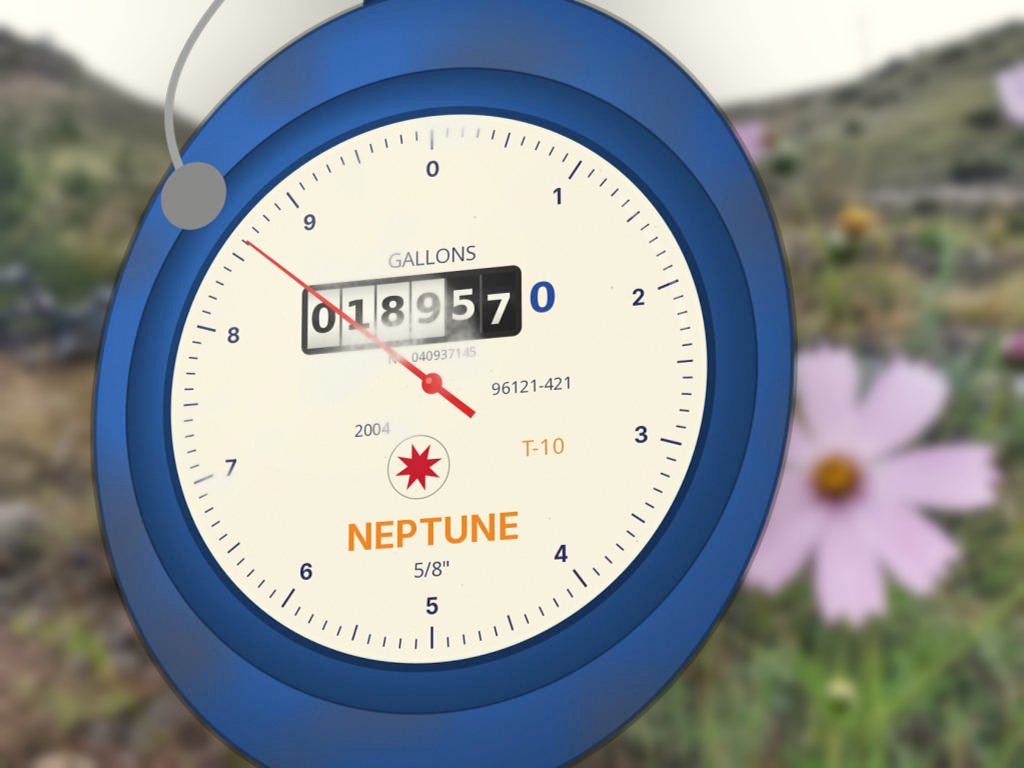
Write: 189568.6 gal
